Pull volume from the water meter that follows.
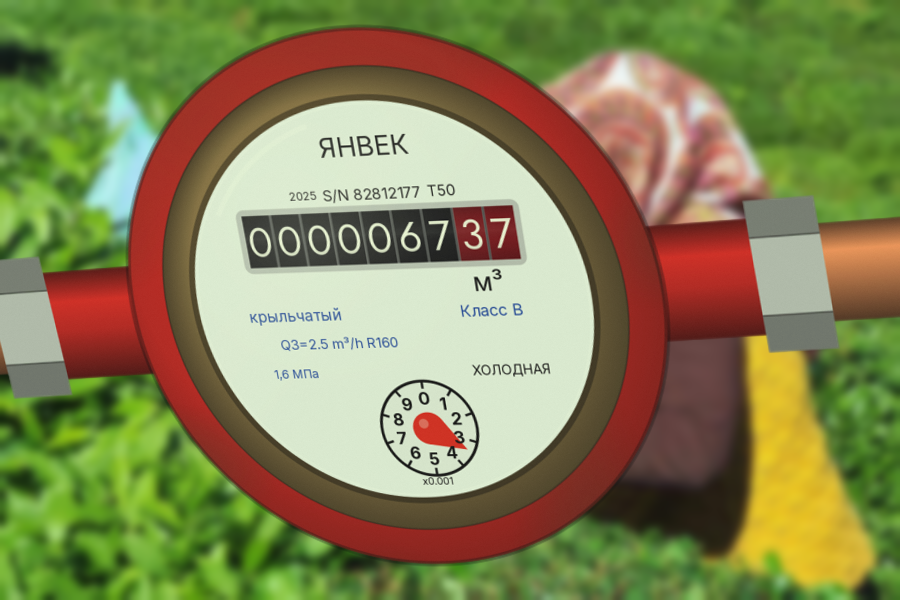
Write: 67.373 m³
